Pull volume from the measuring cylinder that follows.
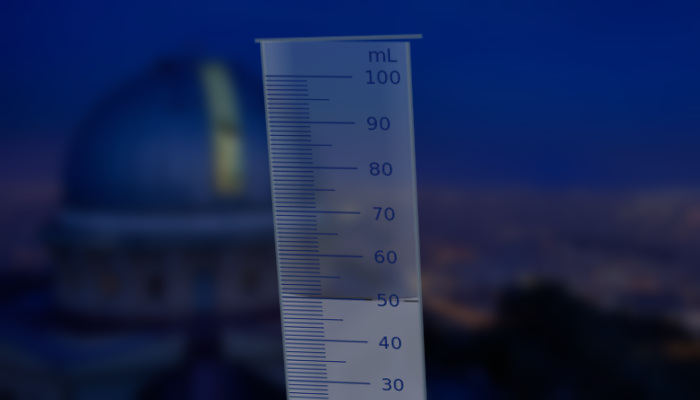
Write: 50 mL
